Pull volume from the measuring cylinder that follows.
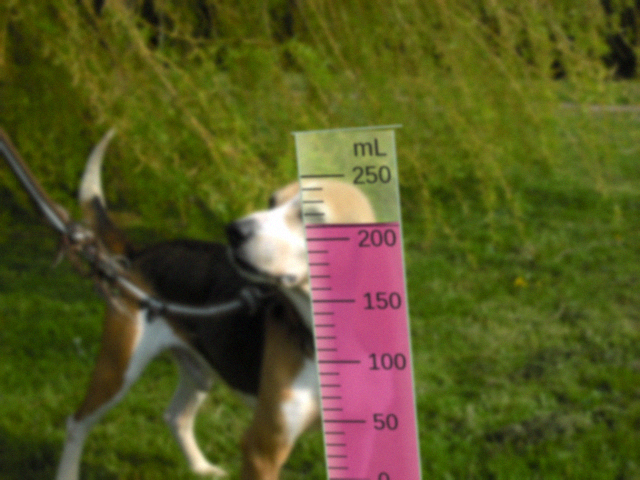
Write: 210 mL
